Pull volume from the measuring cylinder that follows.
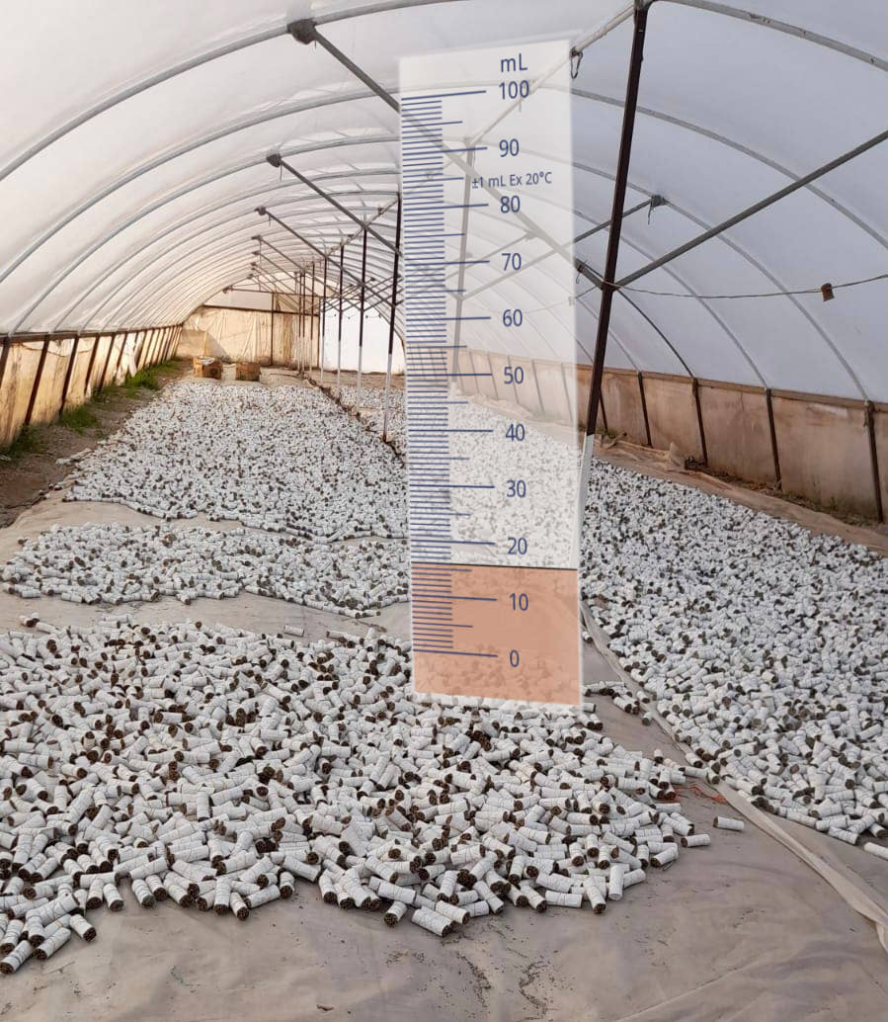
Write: 16 mL
